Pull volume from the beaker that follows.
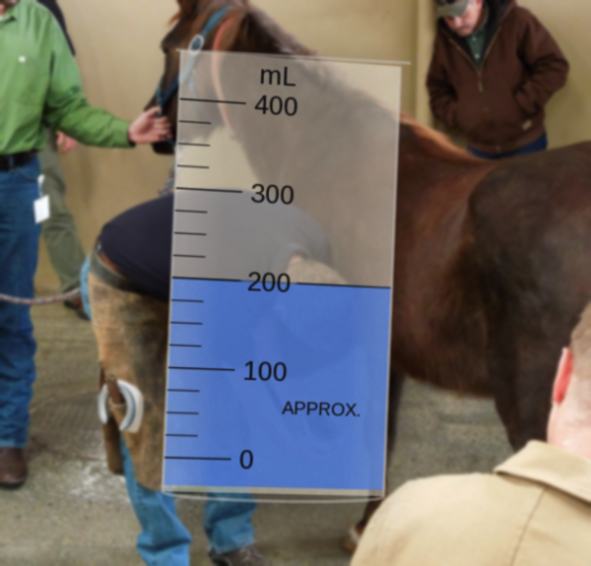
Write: 200 mL
